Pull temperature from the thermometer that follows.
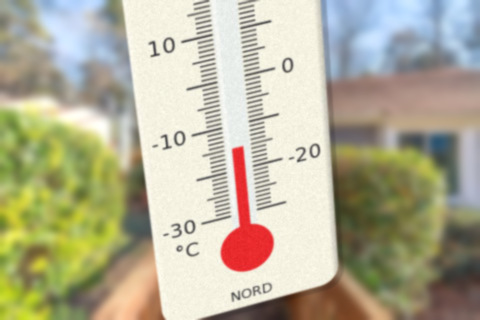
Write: -15 °C
